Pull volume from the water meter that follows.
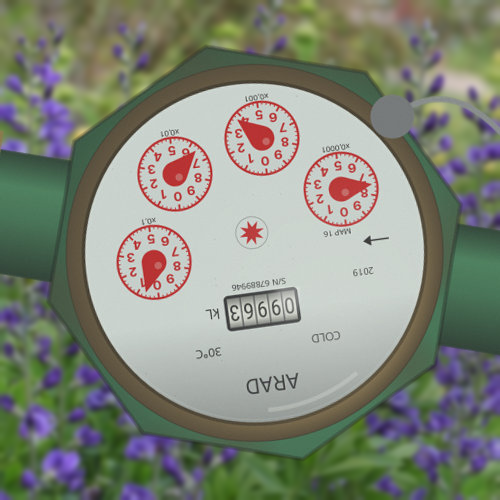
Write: 9963.0637 kL
